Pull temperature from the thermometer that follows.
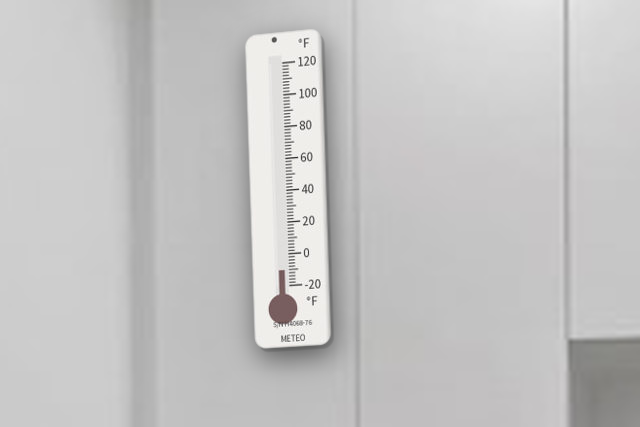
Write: -10 °F
